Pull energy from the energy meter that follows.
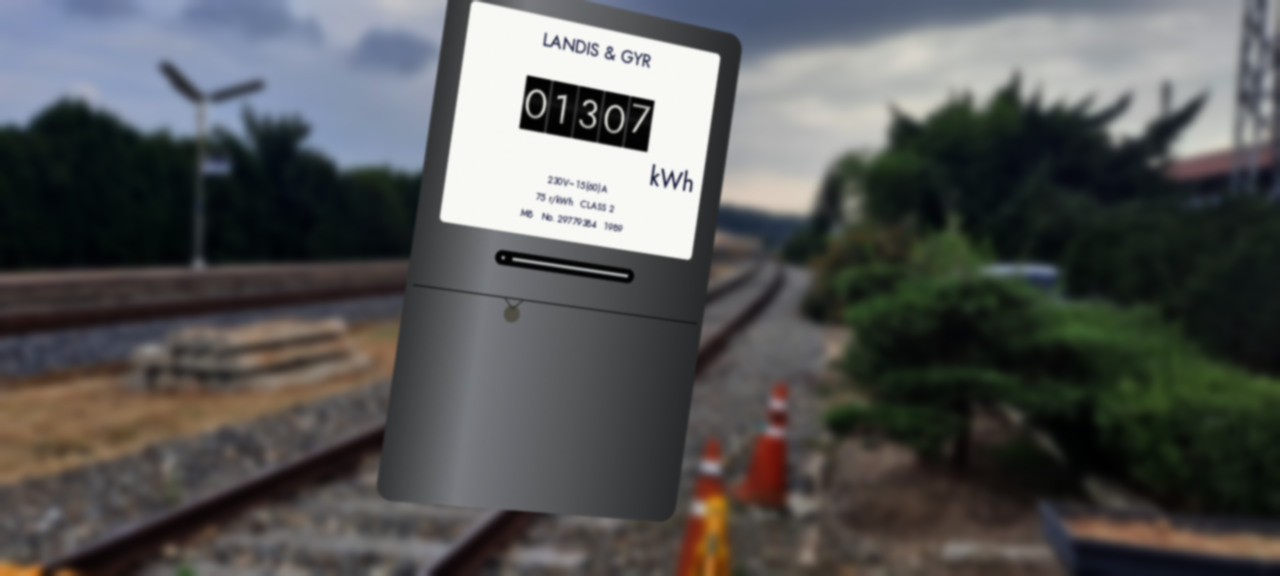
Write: 1307 kWh
